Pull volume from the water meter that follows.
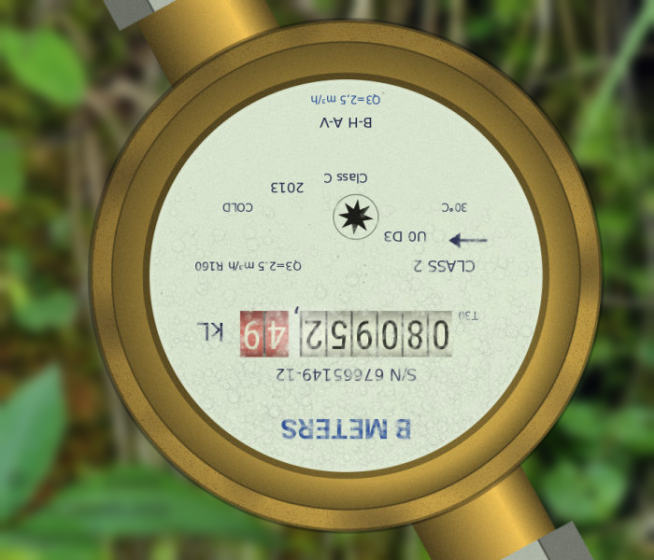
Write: 80952.49 kL
